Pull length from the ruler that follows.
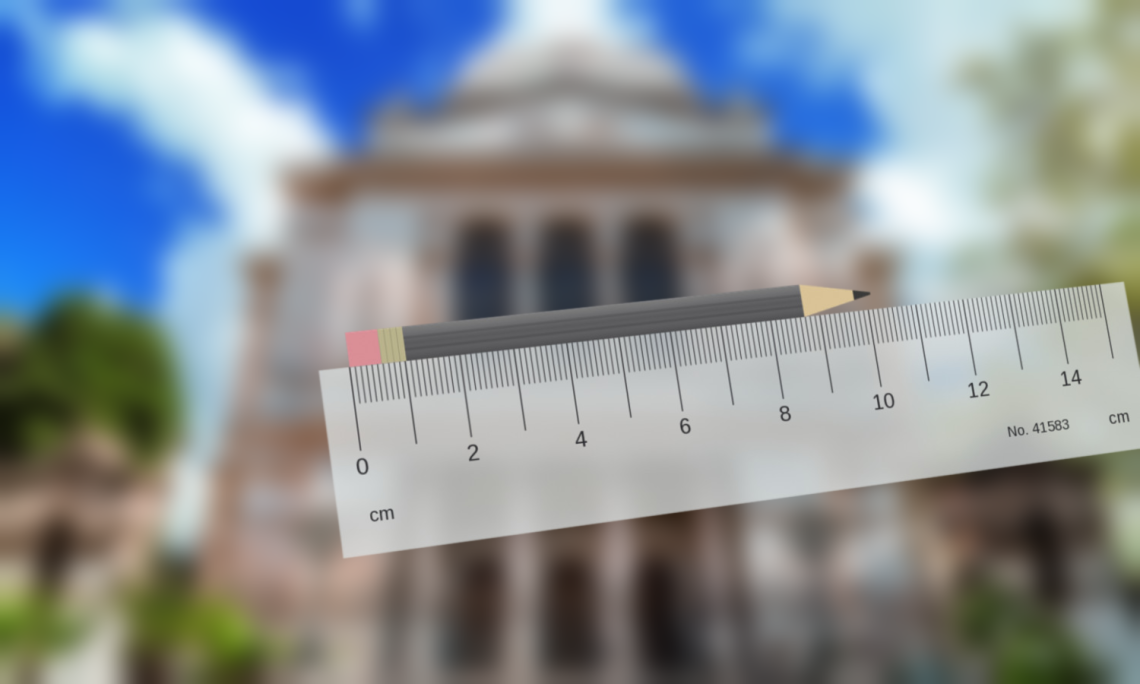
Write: 10.1 cm
